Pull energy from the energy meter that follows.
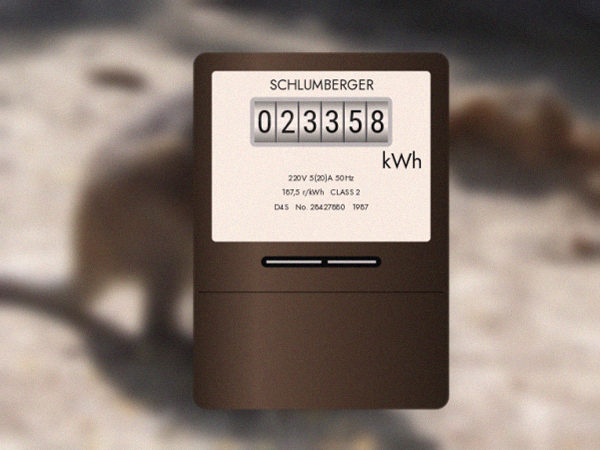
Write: 23358 kWh
